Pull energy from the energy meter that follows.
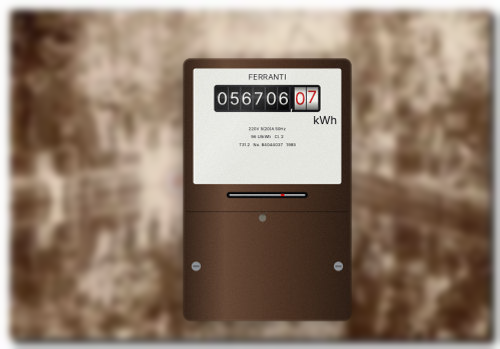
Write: 56706.07 kWh
